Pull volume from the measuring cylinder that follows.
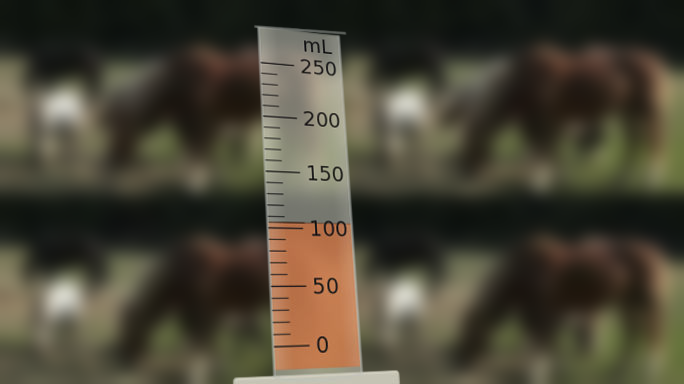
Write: 105 mL
